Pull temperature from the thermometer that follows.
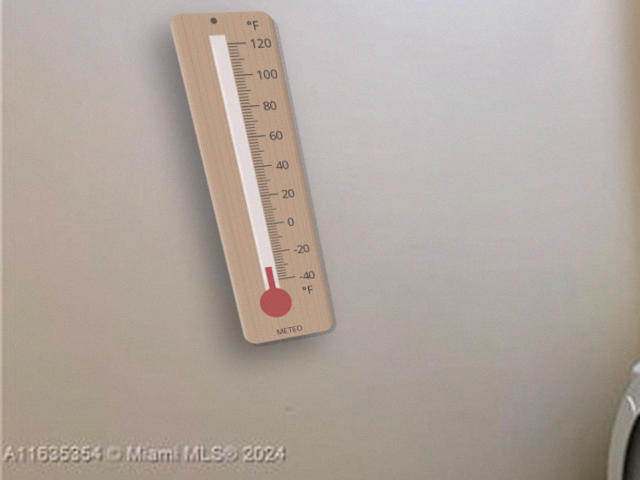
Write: -30 °F
